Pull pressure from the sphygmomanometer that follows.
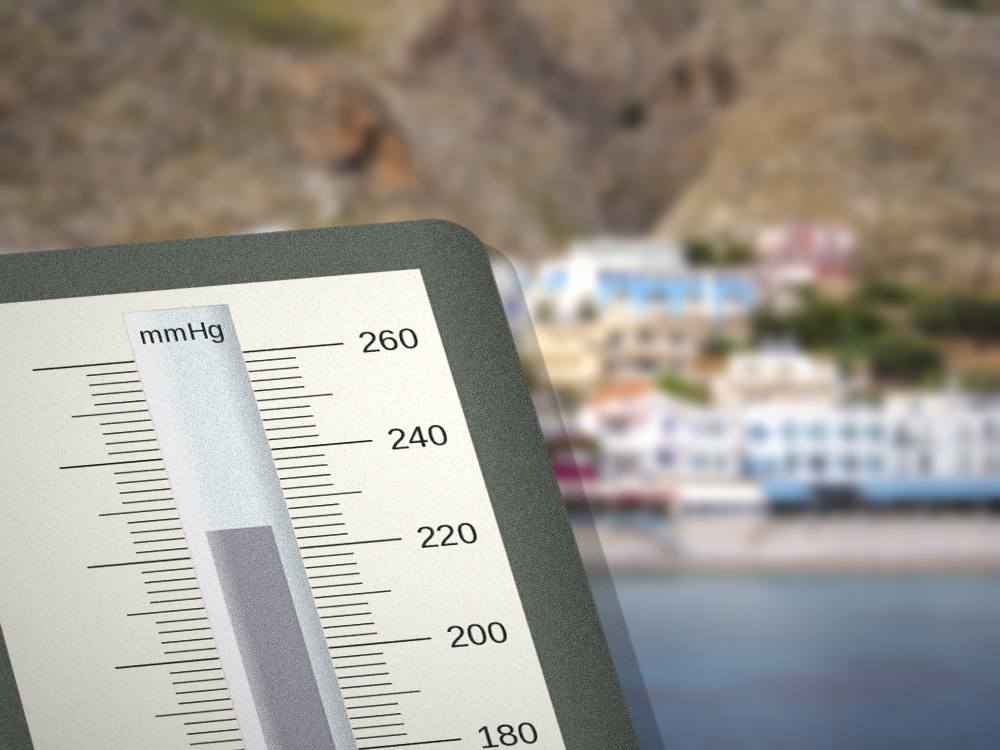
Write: 225 mmHg
